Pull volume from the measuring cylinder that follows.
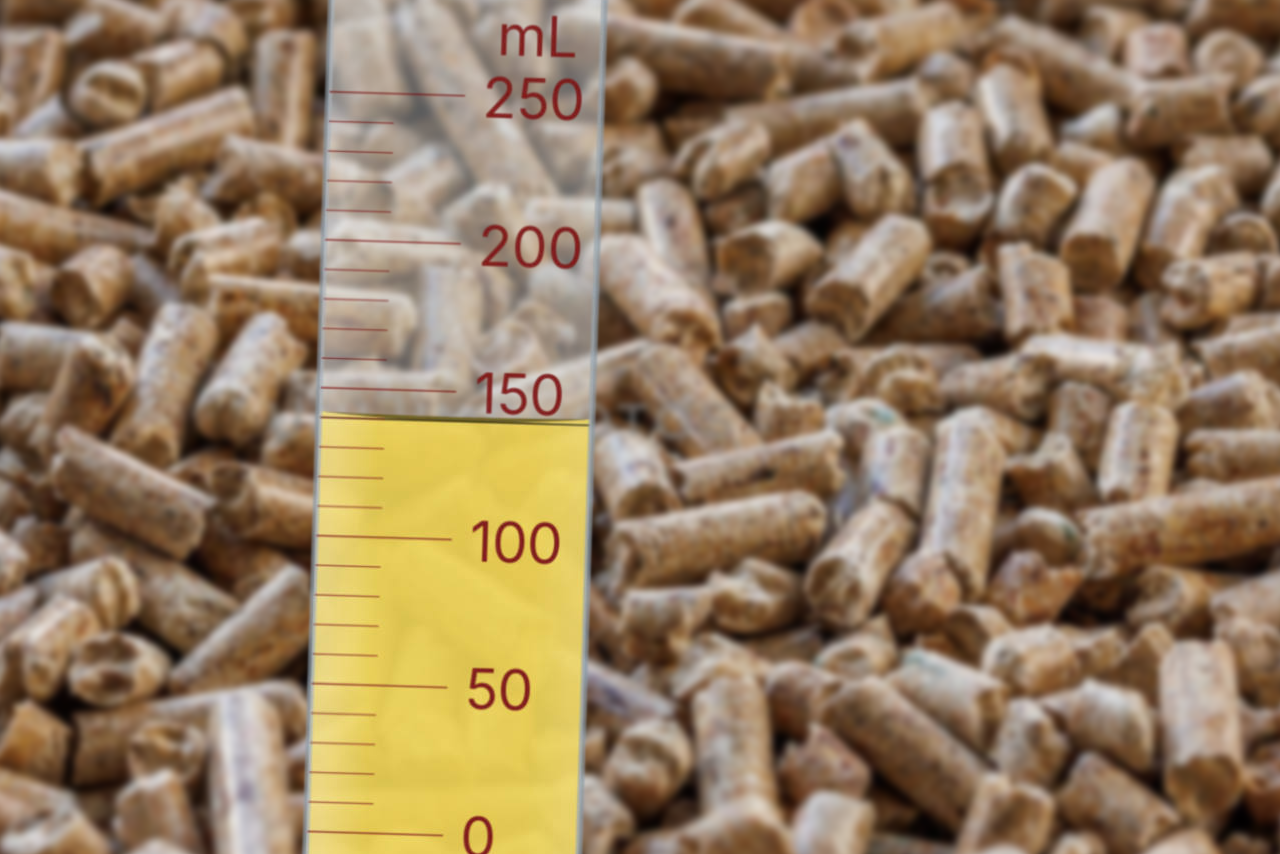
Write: 140 mL
